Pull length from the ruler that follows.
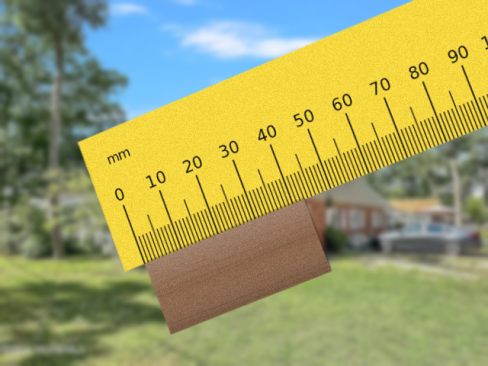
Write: 43 mm
